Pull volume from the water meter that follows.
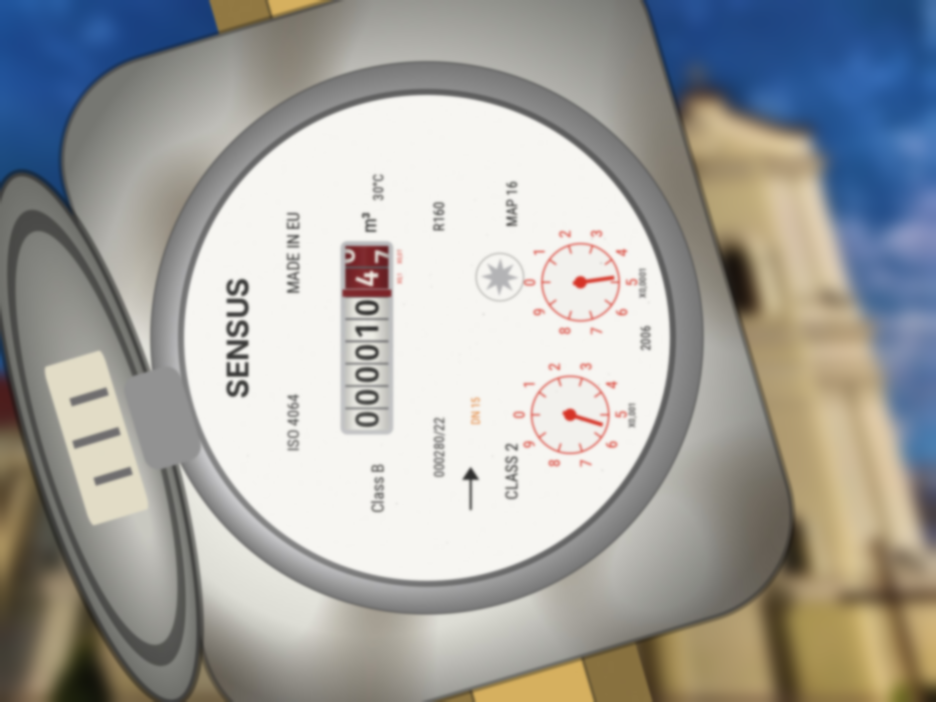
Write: 10.4654 m³
